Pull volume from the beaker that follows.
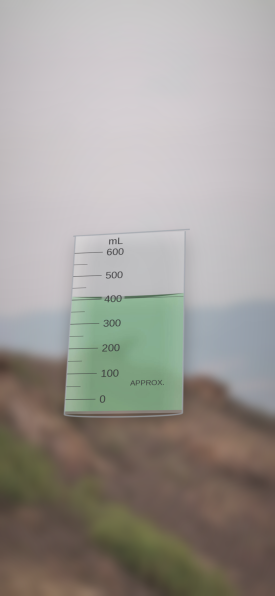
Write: 400 mL
